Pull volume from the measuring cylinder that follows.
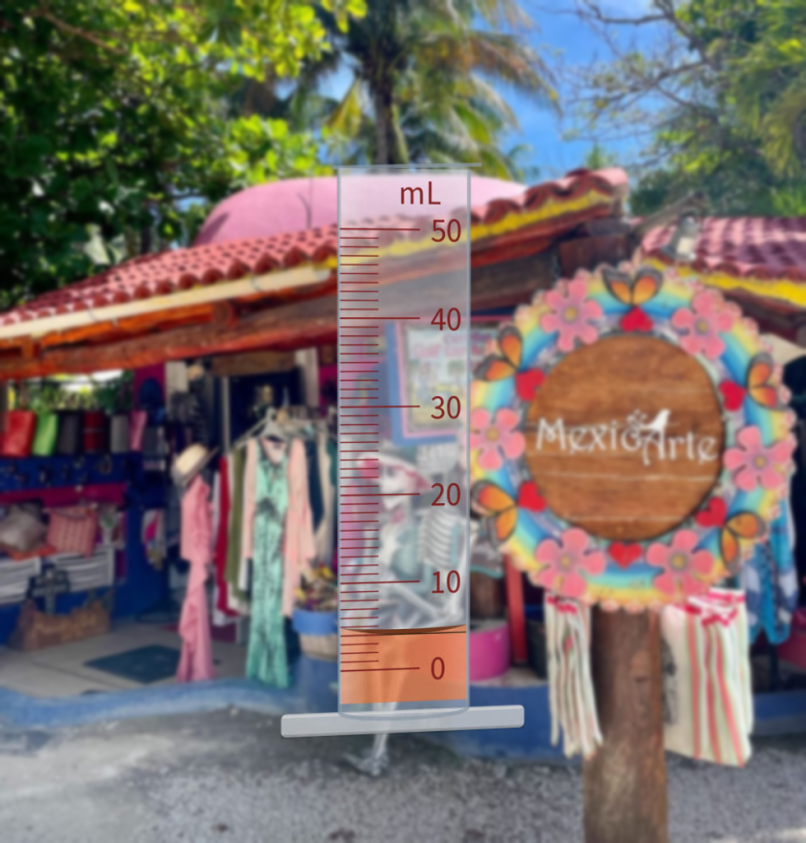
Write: 4 mL
